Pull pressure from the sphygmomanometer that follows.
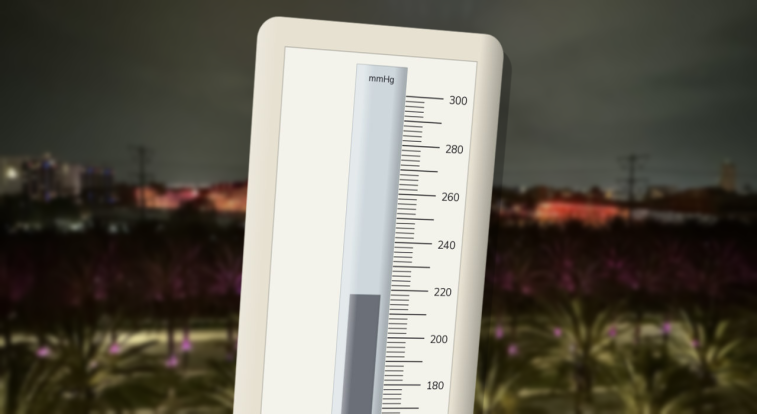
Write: 218 mmHg
